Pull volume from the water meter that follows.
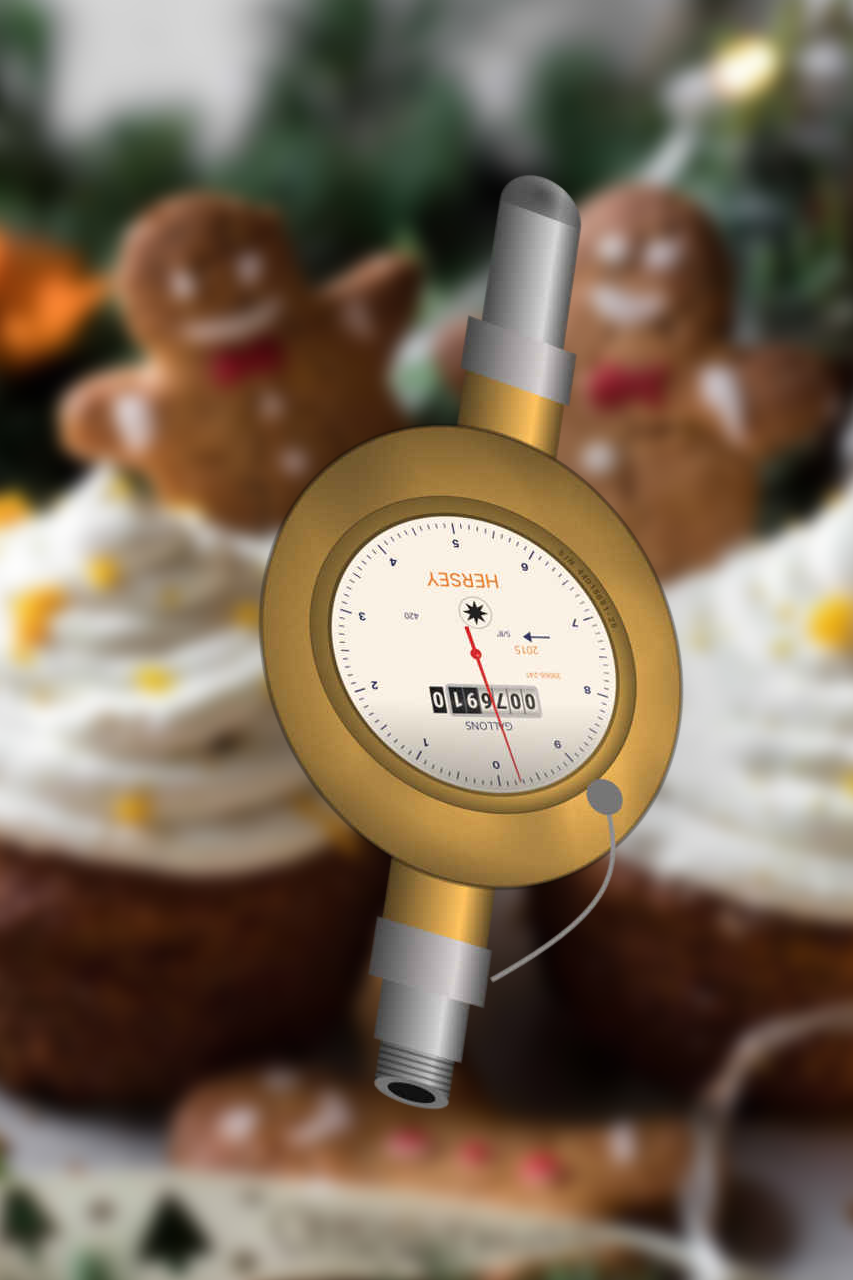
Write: 76909.7 gal
